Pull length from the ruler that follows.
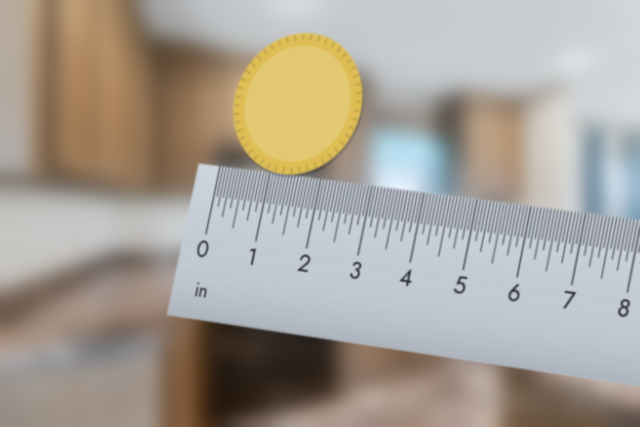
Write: 2.5 in
